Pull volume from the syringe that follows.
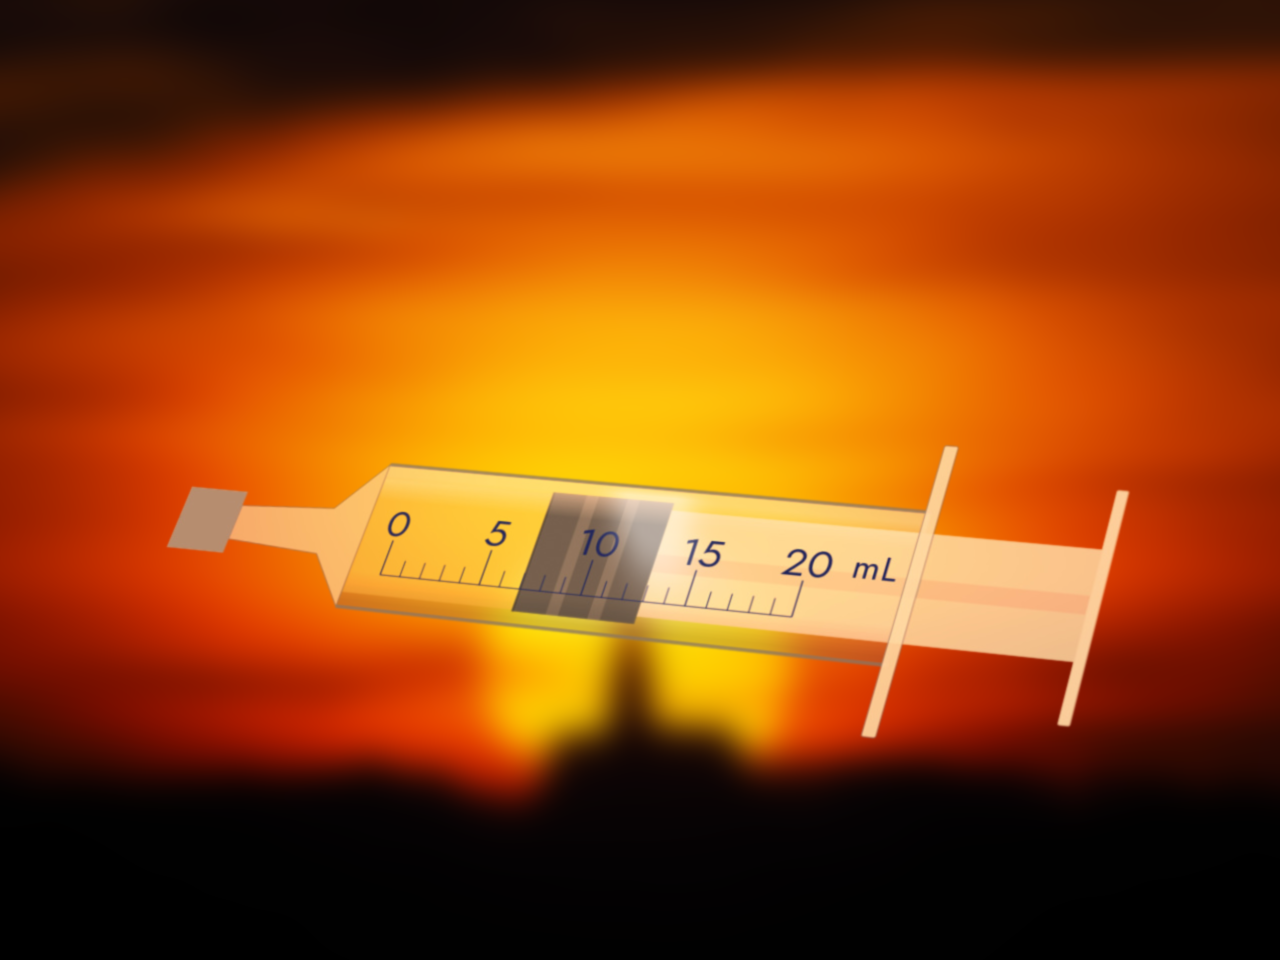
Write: 7 mL
